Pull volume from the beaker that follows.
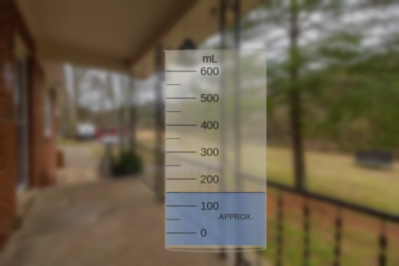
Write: 150 mL
